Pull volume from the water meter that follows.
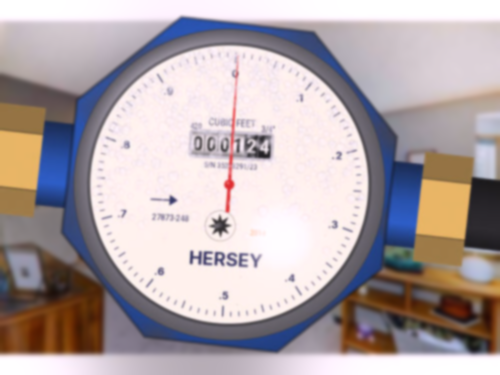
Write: 124.00 ft³
